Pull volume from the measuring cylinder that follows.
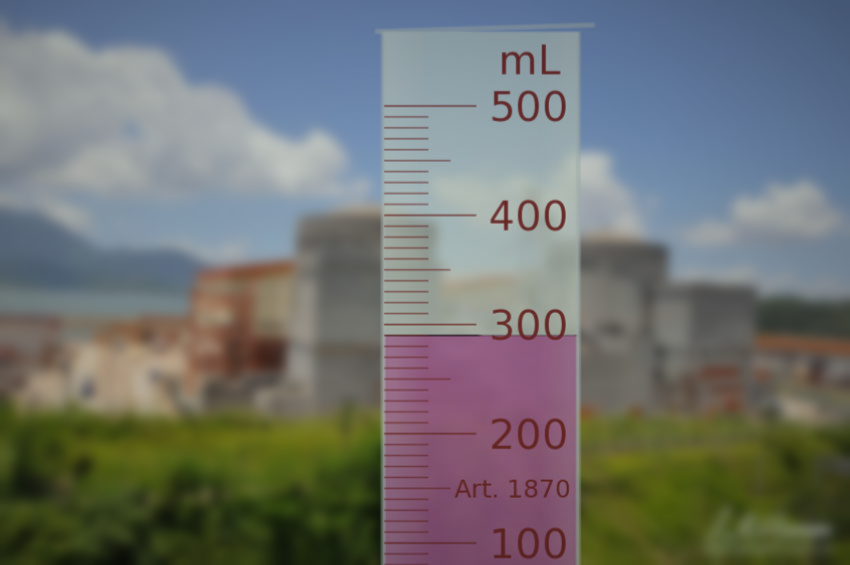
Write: 290 mL
